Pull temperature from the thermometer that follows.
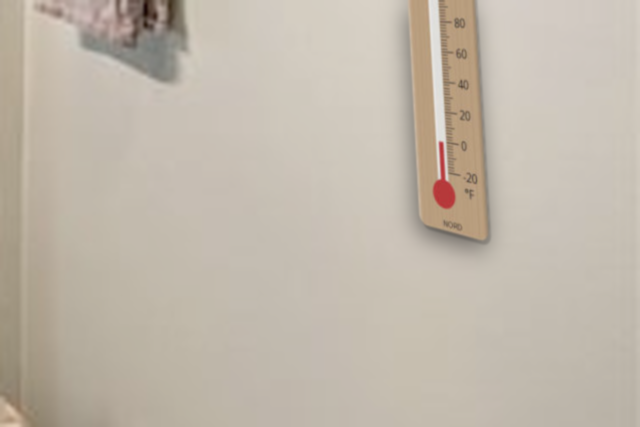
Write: 0 °F
